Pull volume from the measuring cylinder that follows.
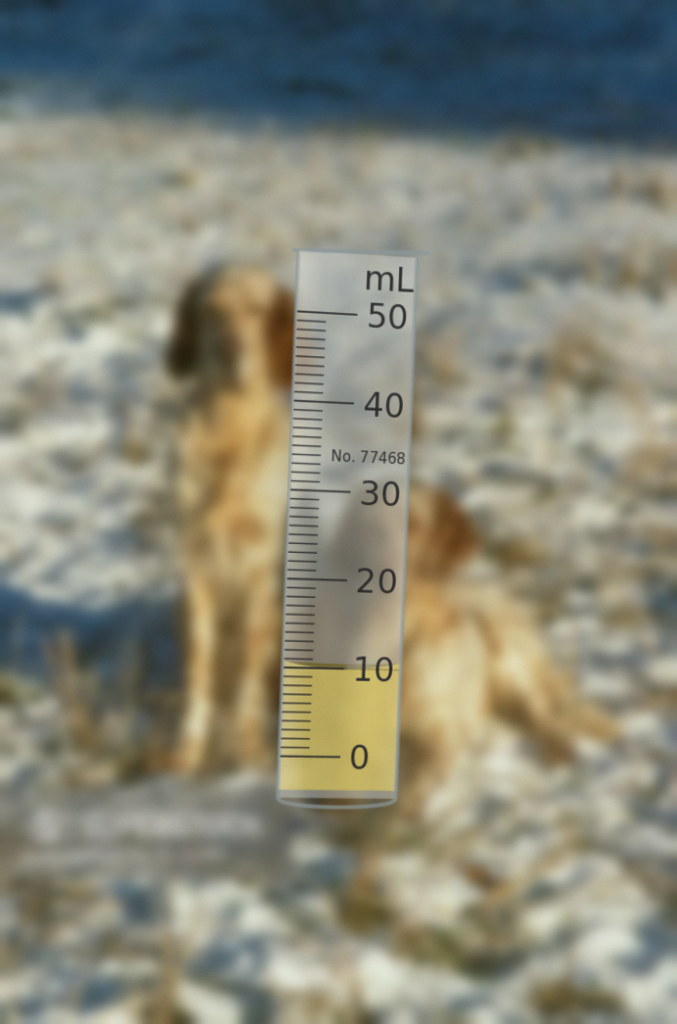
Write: 10 mL
